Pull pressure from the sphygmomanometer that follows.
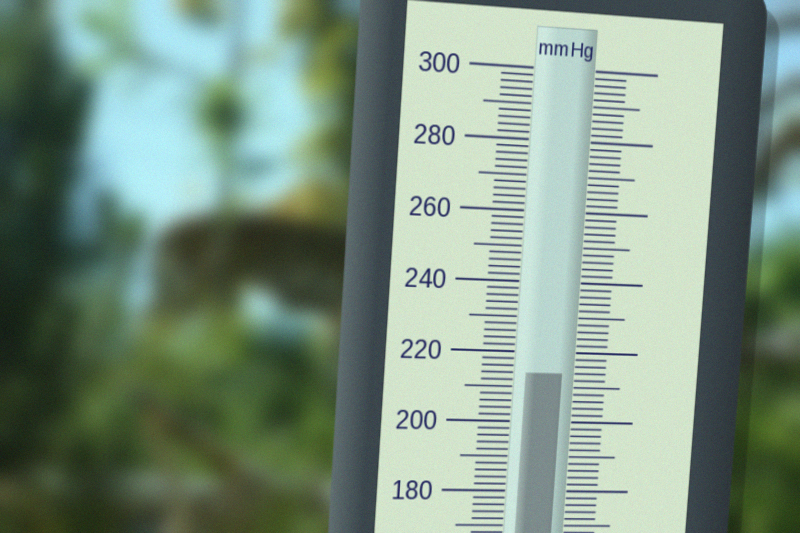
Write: 214 mmHg
